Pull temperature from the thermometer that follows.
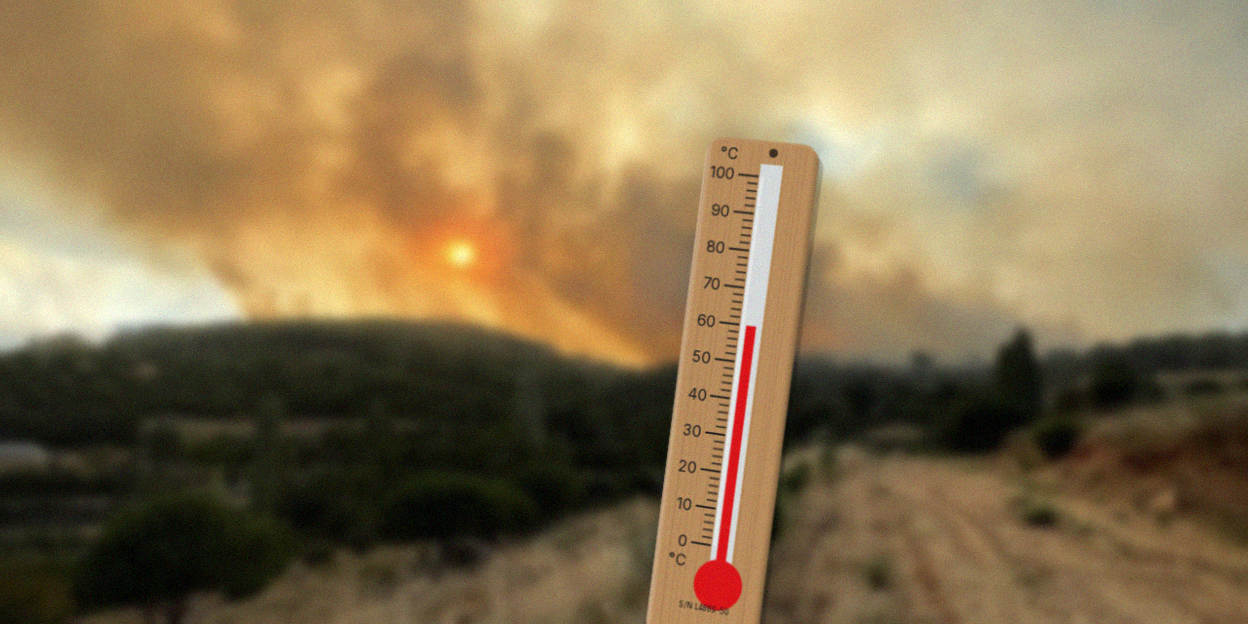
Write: 60 °C
